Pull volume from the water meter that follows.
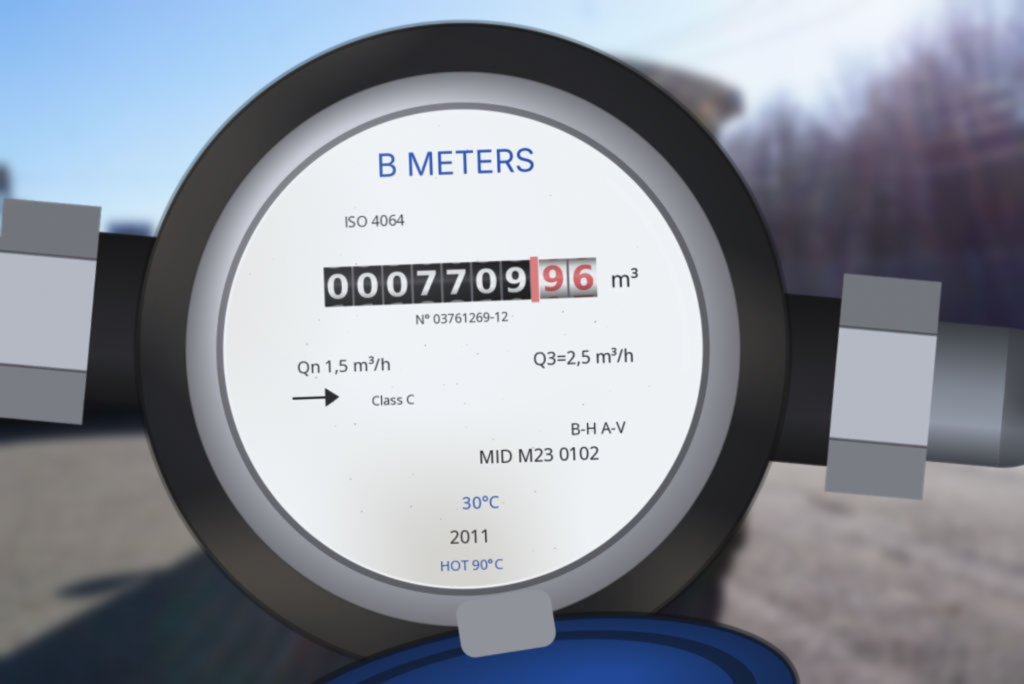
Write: 7709.96 m³
